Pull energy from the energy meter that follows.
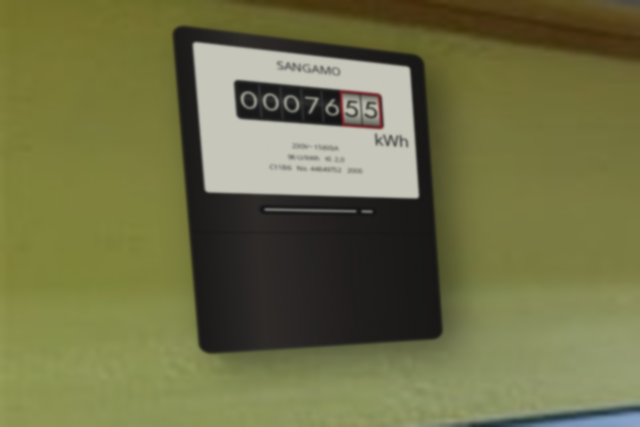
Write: 76.55 kWh
